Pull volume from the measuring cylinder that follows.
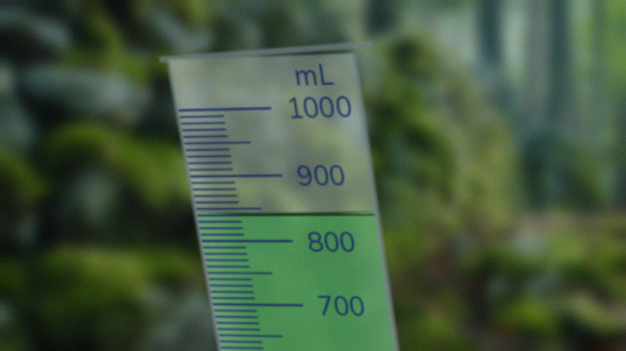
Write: 840 mL
